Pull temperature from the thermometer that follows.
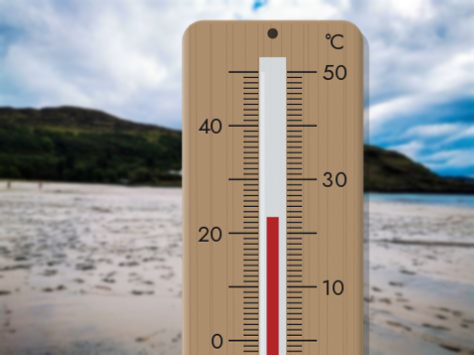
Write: 23 °C
